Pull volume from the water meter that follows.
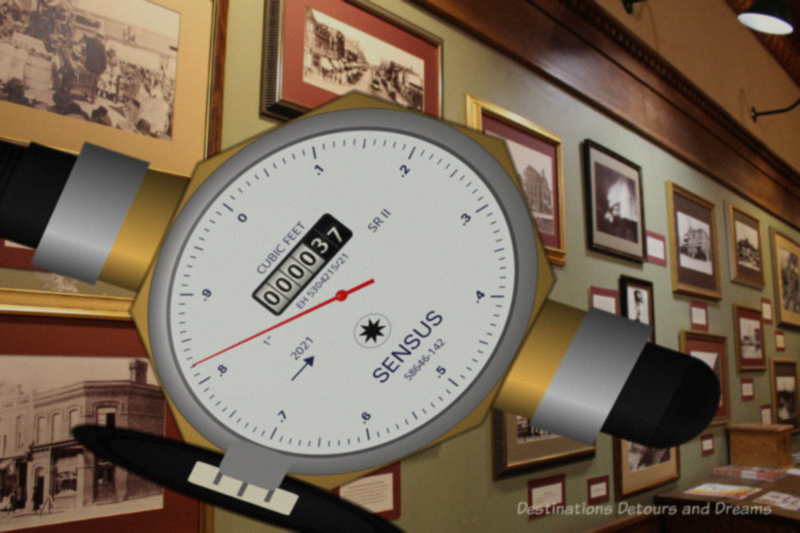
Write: 36.82 ft³
